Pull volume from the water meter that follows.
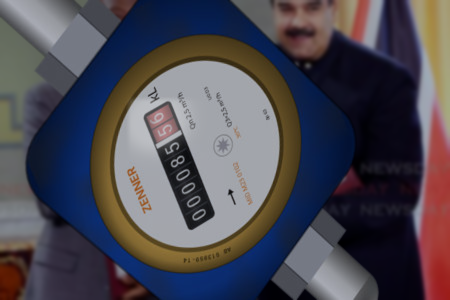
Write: 85.56 kL
